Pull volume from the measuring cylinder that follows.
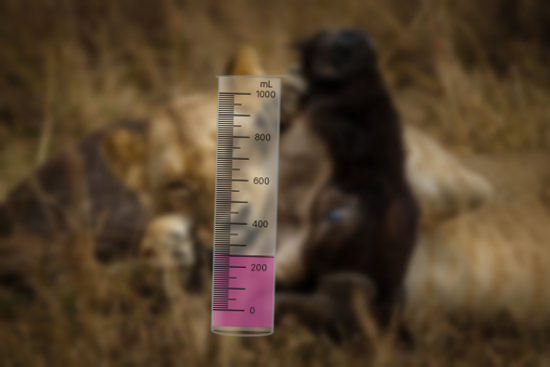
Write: 250 mL
